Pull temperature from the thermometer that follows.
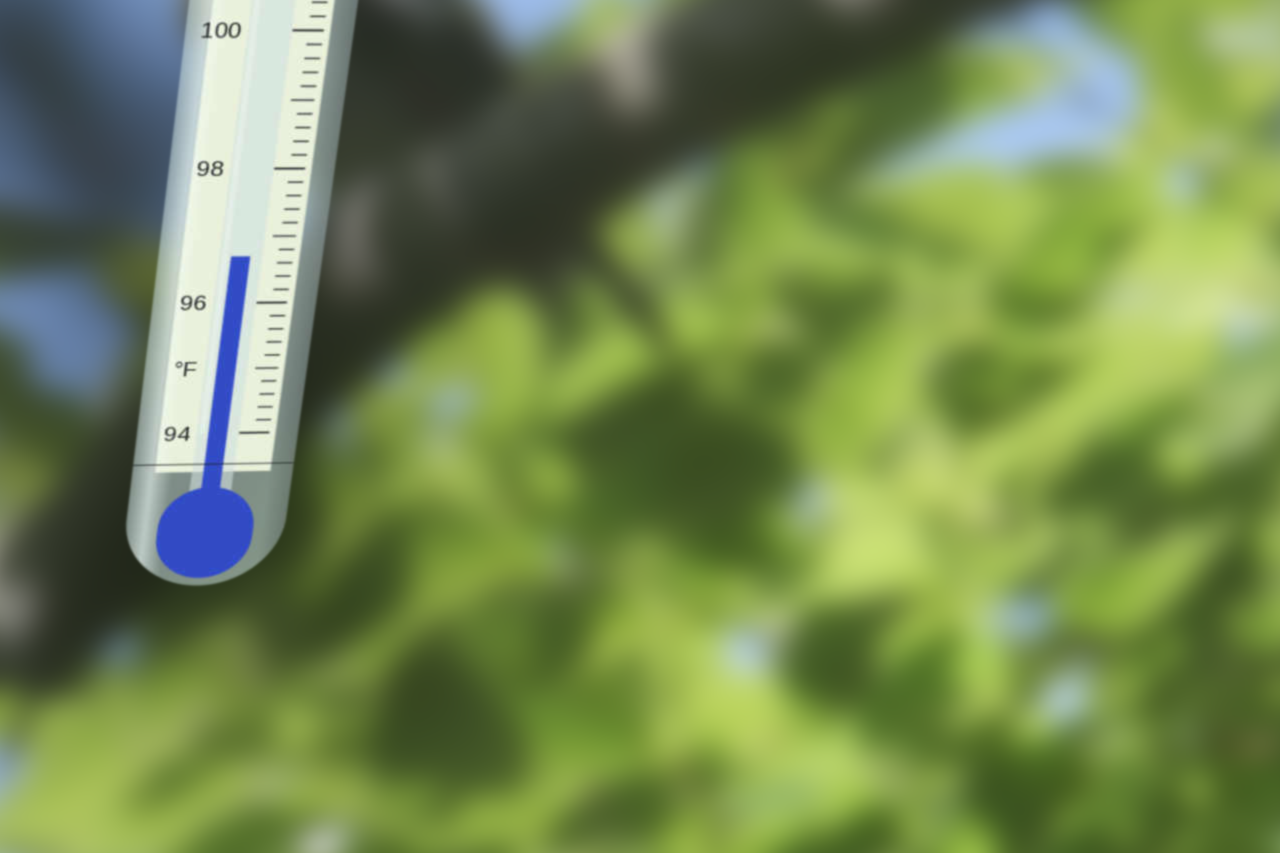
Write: 96.7 °F
